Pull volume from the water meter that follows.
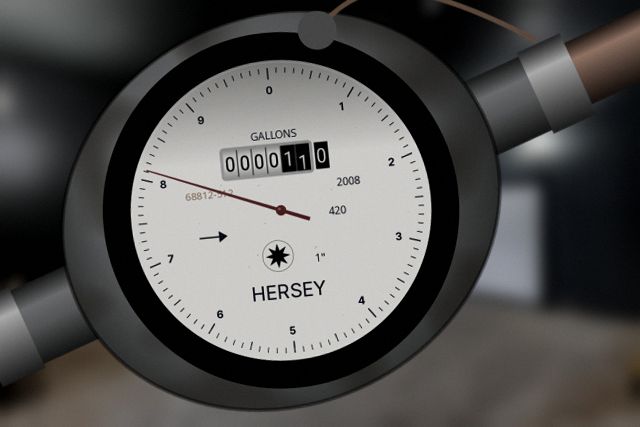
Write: 108.1 gal
